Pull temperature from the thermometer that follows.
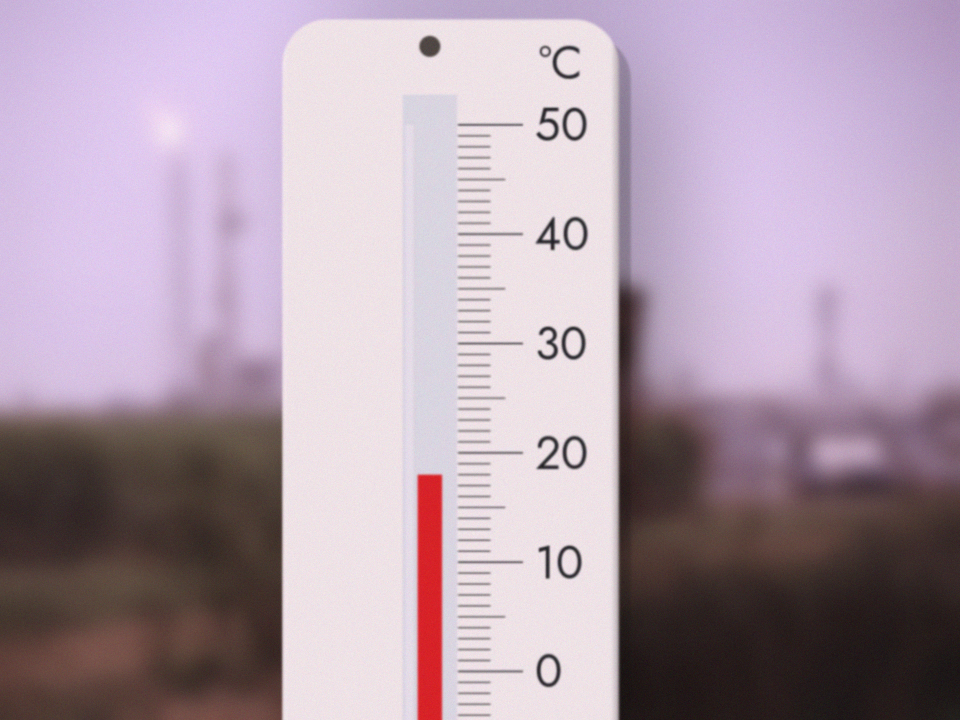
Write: 18 °C
